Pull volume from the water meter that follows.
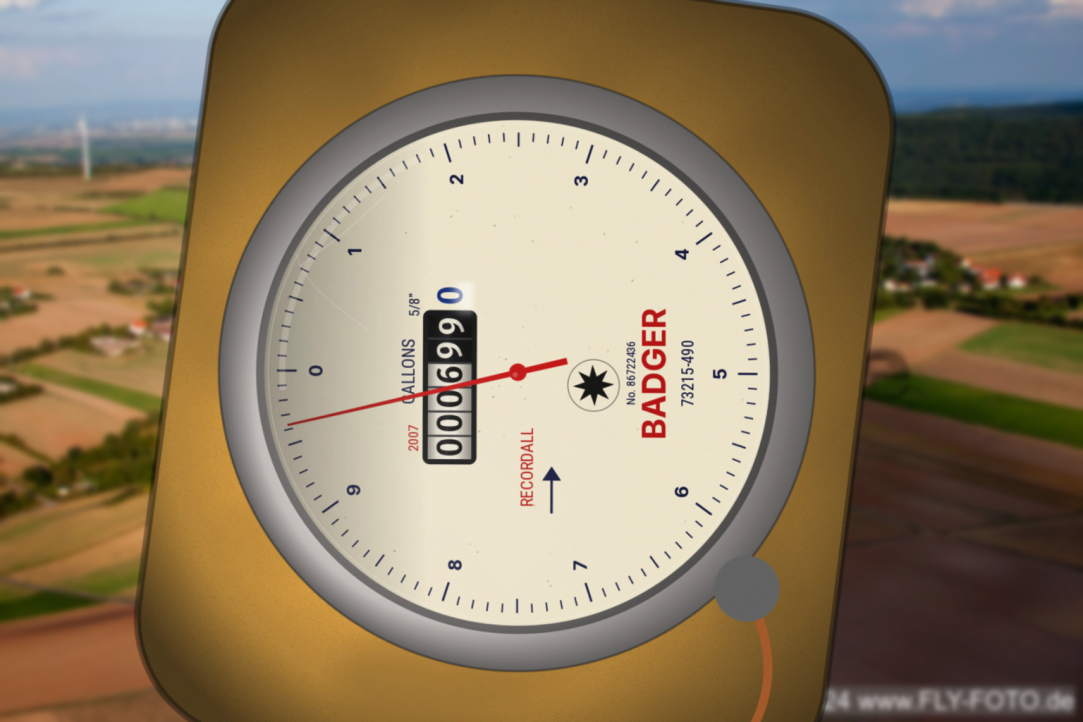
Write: 6989.6 gal
